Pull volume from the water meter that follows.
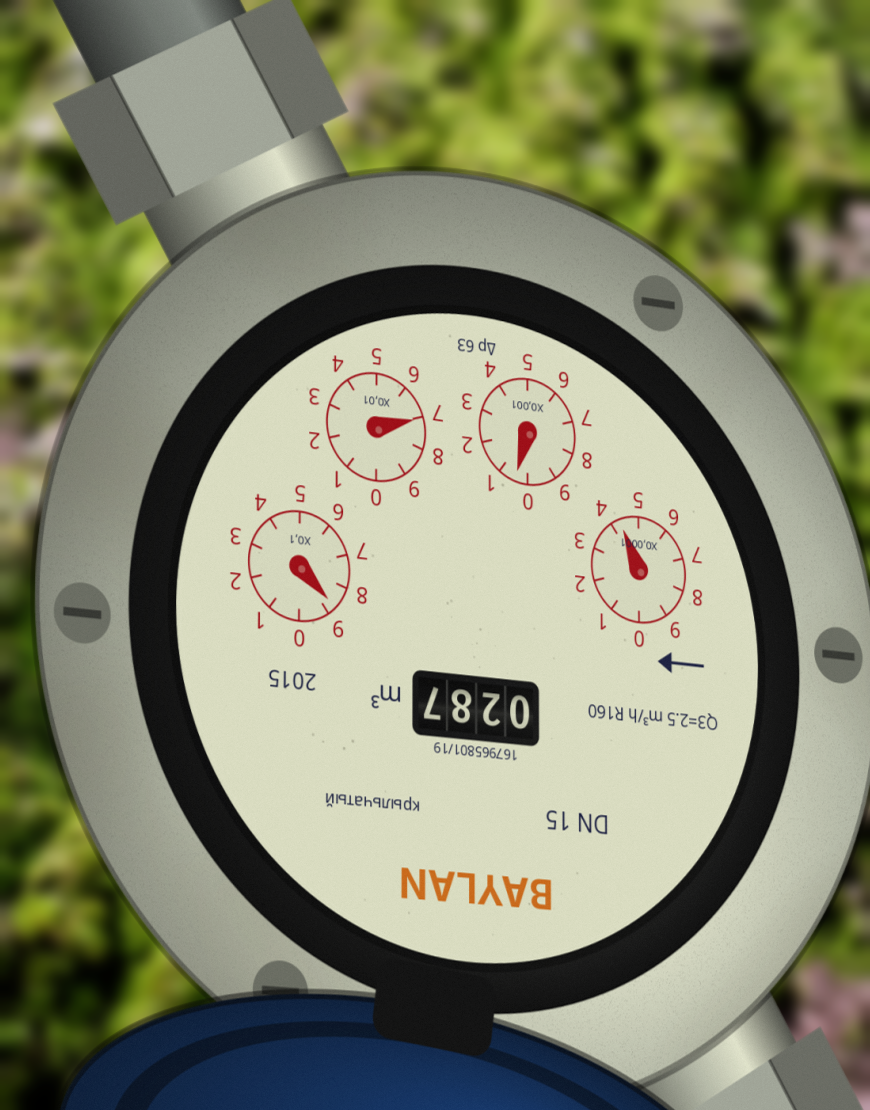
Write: 287.8704 m³
